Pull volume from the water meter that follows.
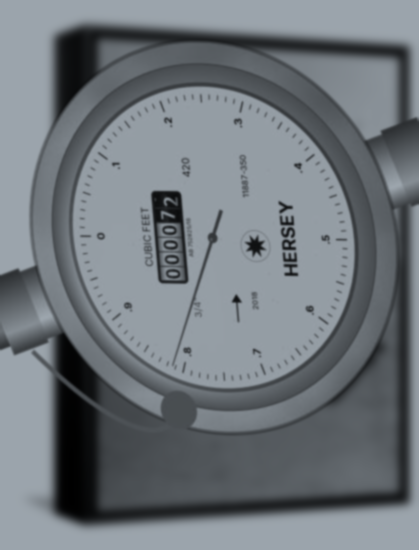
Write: 71.81 ft³
